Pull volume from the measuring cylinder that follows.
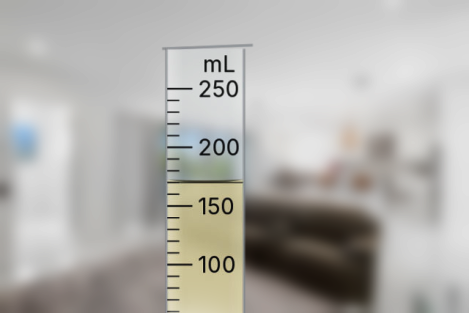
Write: 170 mL
